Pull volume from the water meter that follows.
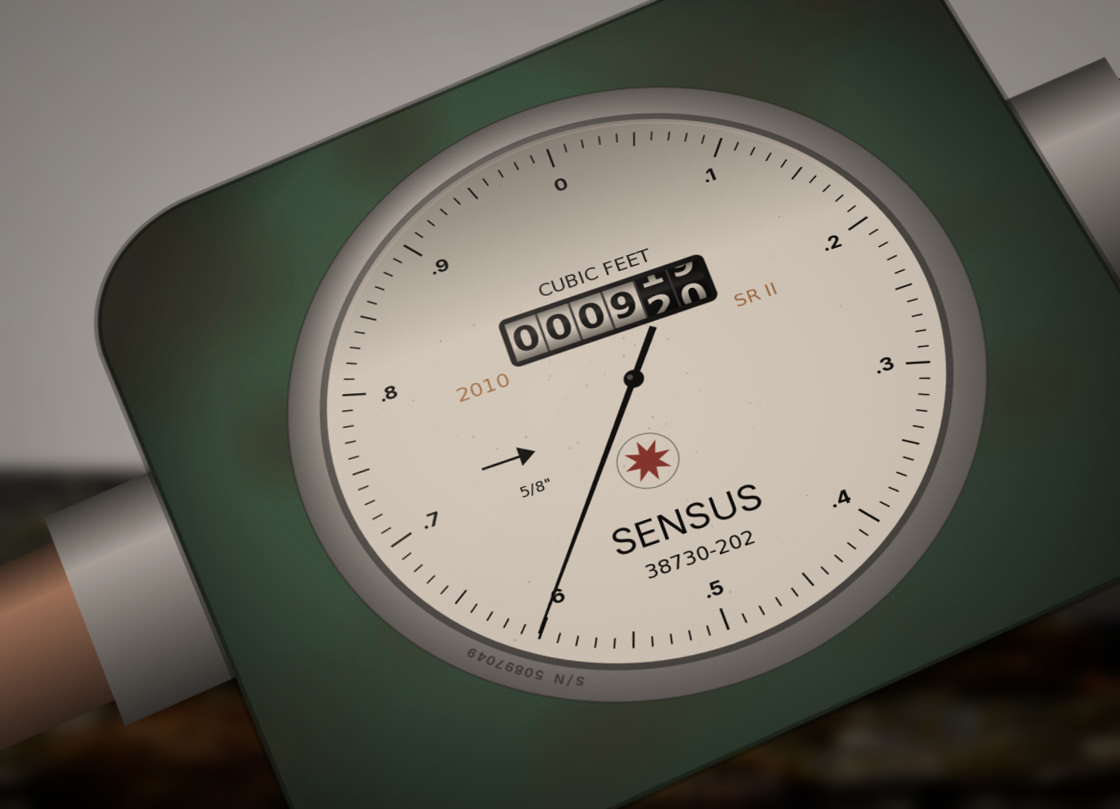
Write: 919.60 ft³
